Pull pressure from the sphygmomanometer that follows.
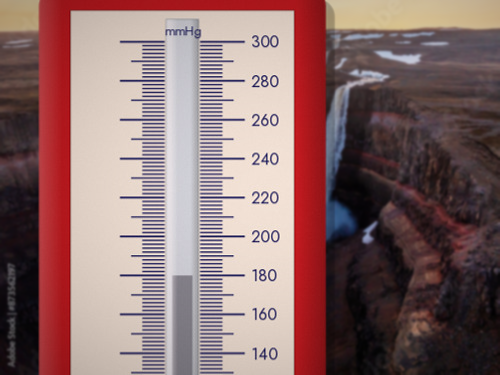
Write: 180 mmHg
